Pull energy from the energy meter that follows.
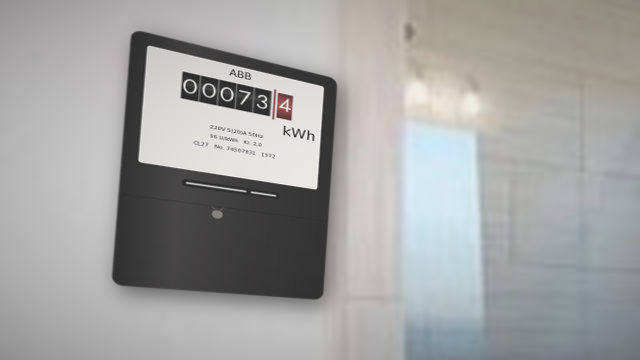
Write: 73.4 kWh
